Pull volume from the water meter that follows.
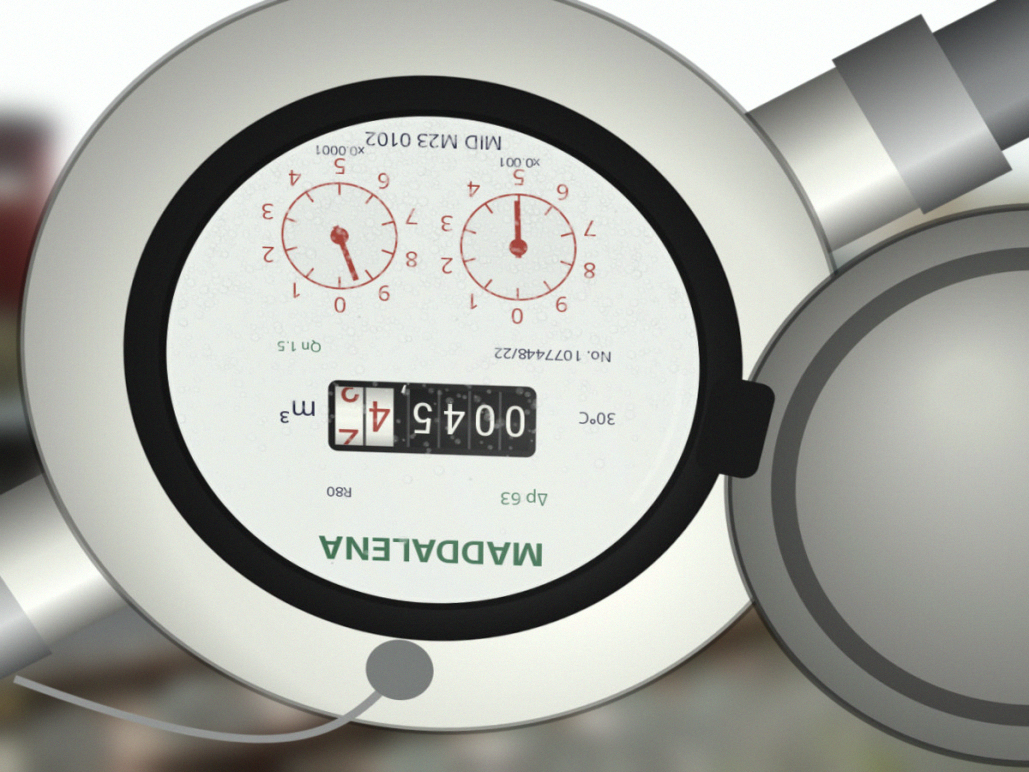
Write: 45.4249 m³
